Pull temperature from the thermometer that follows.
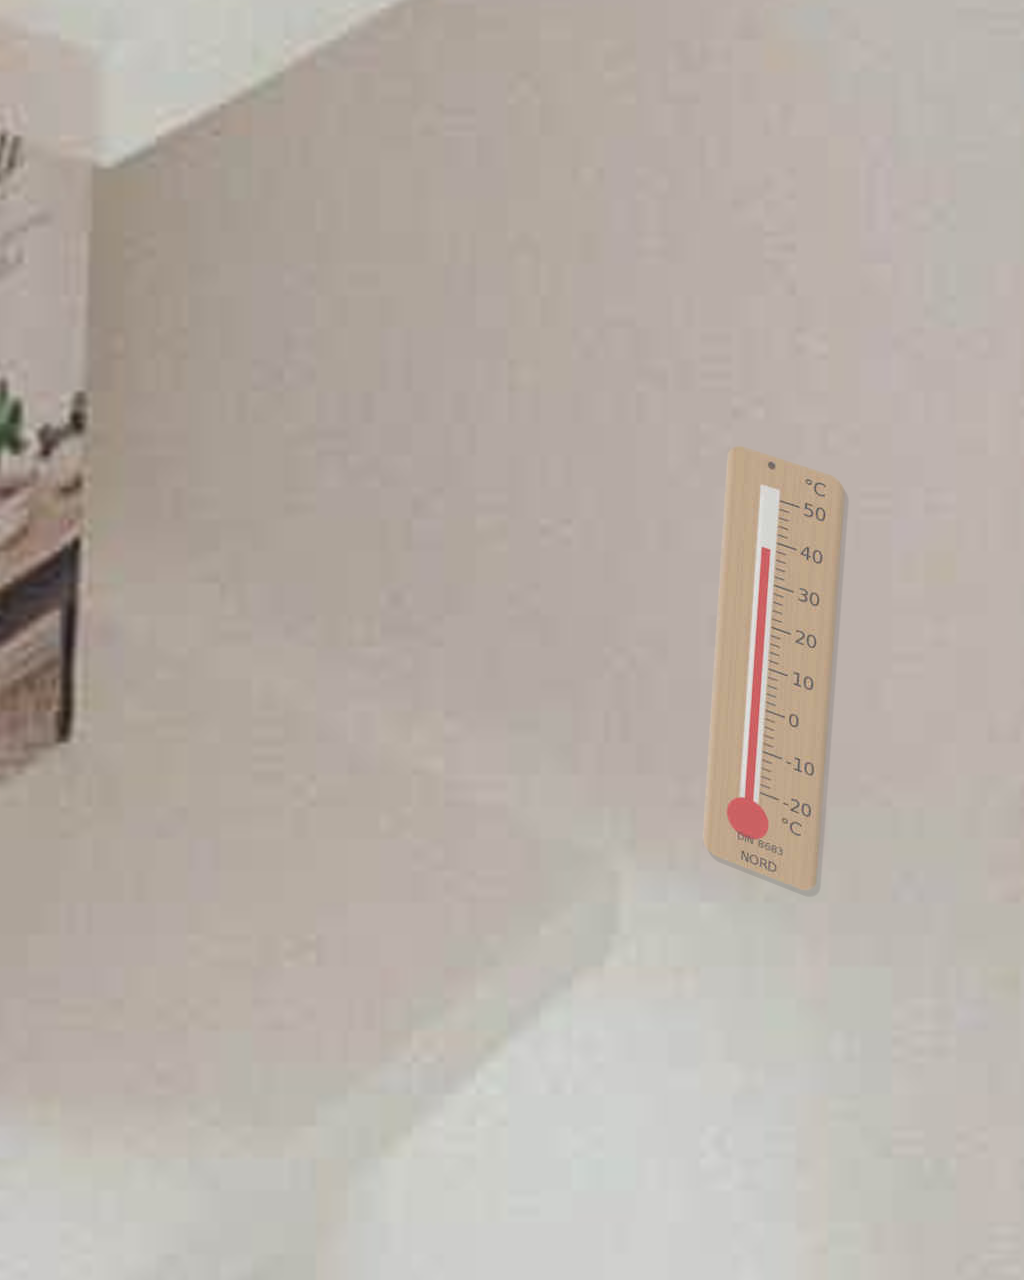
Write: 38 °C
